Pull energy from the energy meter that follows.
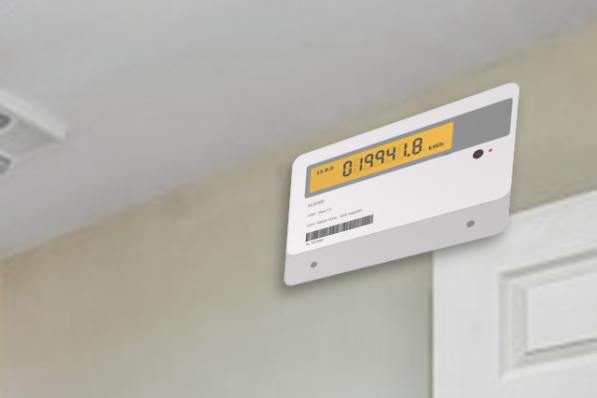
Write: 19941.8 kWh
